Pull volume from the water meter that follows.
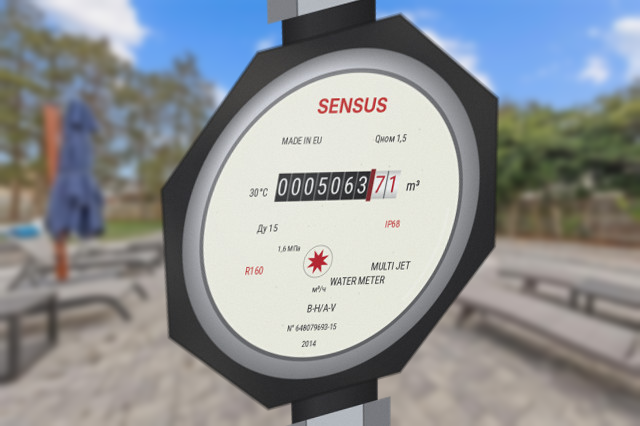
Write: 5063.71 m³
